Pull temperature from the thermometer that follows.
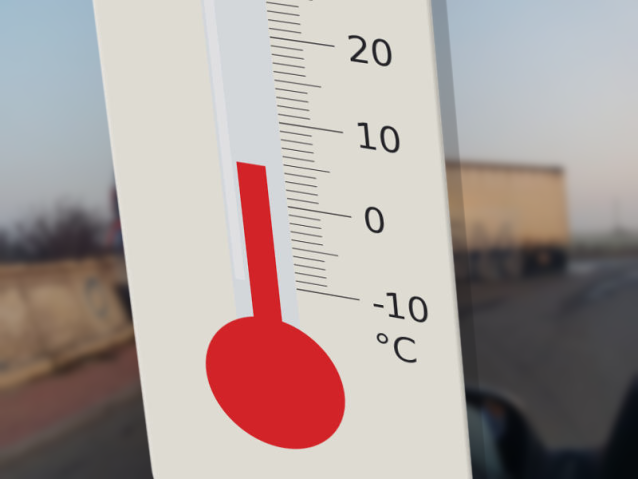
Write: 4.5 °C
